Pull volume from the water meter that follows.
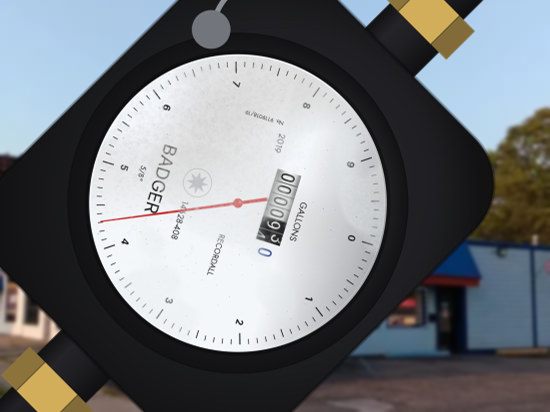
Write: 934.3 gal
